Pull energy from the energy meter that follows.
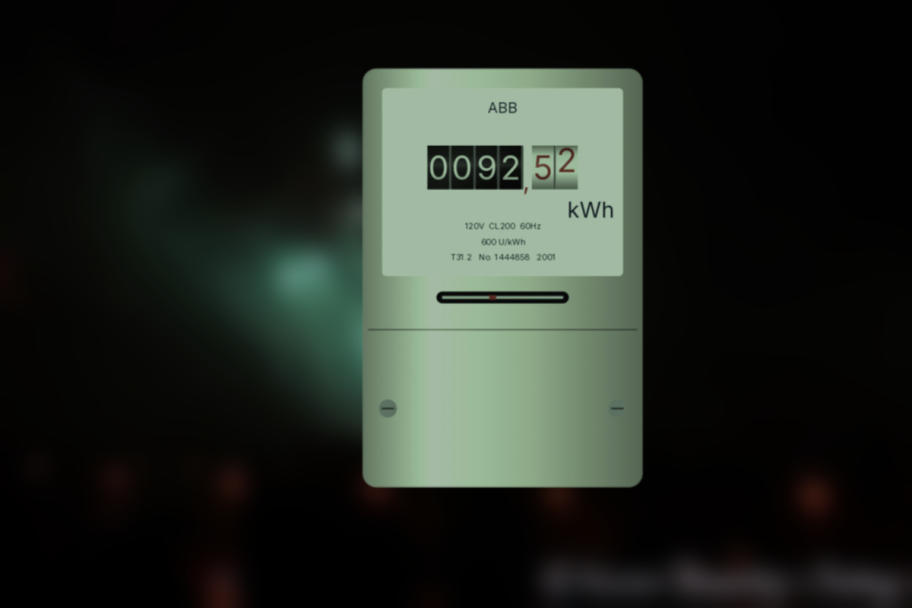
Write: 92.52 kWh
